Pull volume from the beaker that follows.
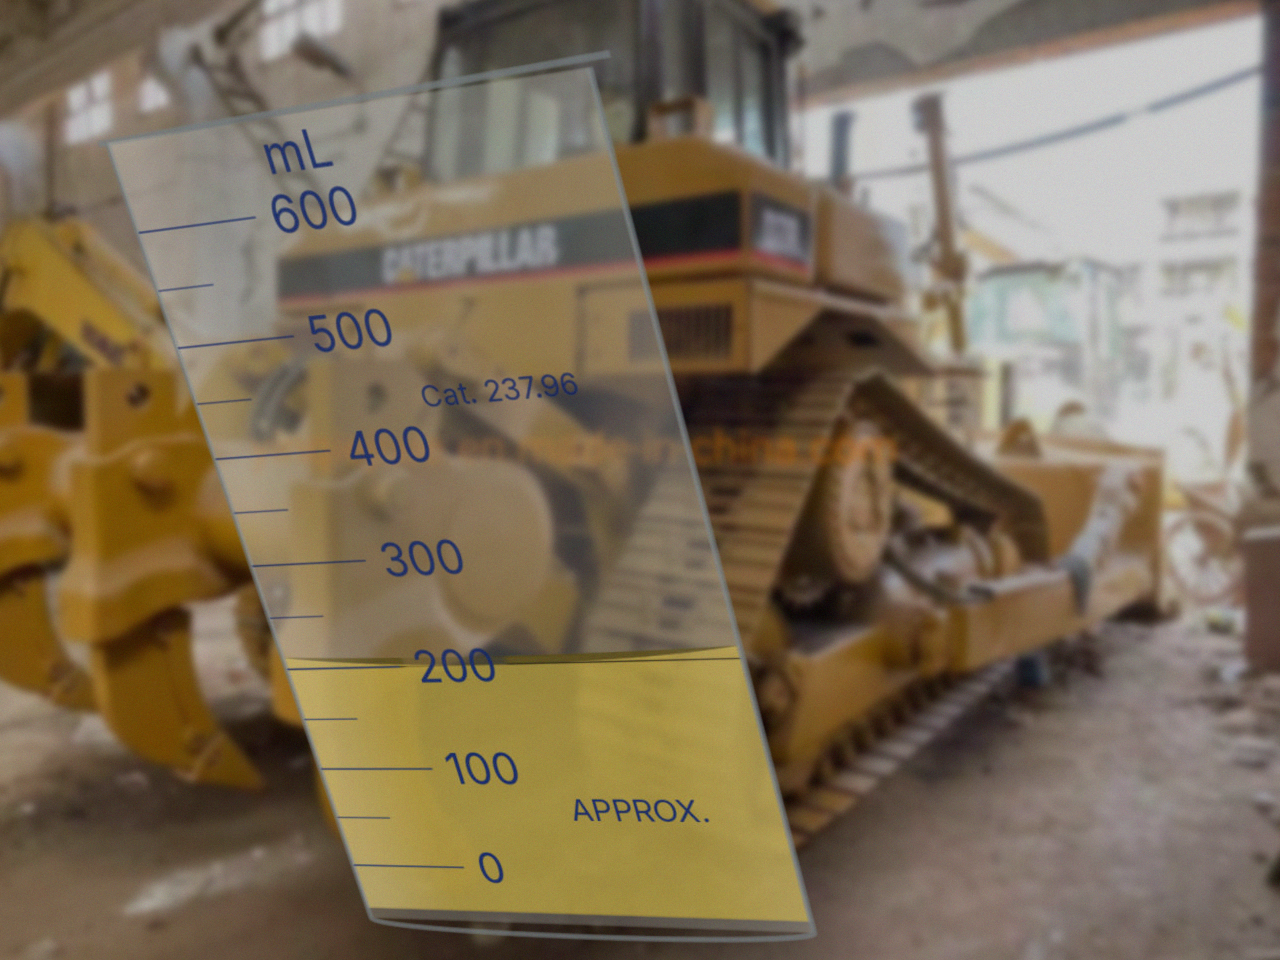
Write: 200 mL
